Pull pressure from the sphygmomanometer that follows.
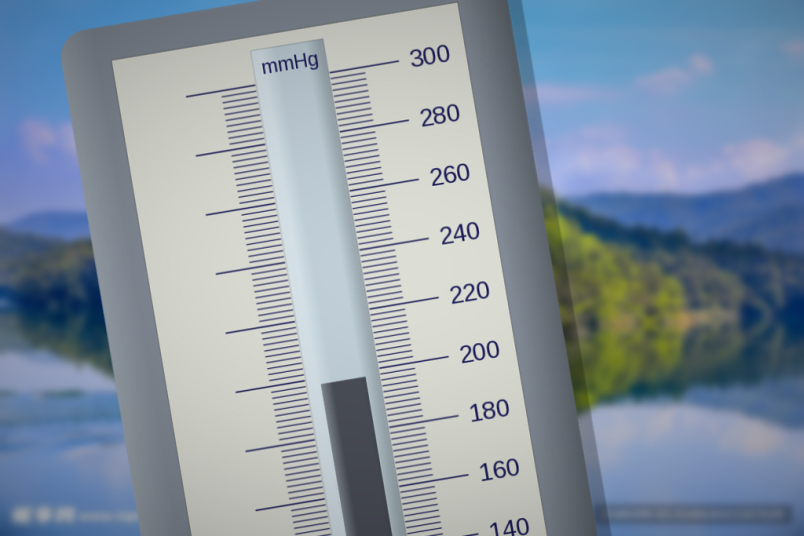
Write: 198 mmHg
